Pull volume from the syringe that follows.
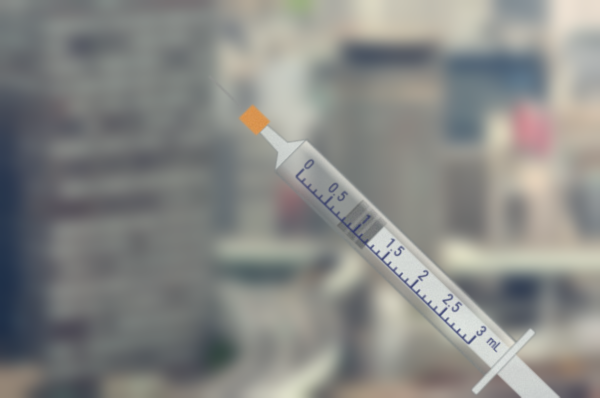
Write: 0.8 mL
